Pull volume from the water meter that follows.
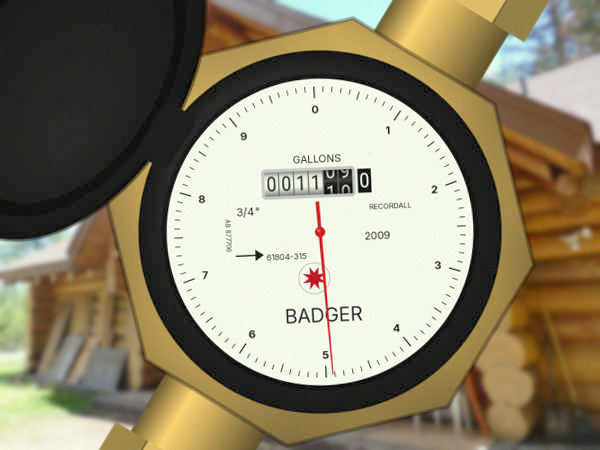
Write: 11094.9 gal
